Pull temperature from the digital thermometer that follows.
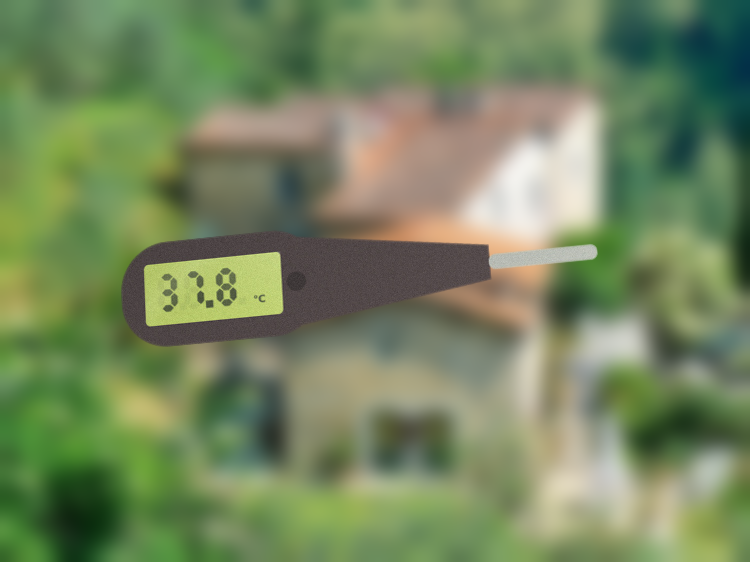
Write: 37.8 °C
